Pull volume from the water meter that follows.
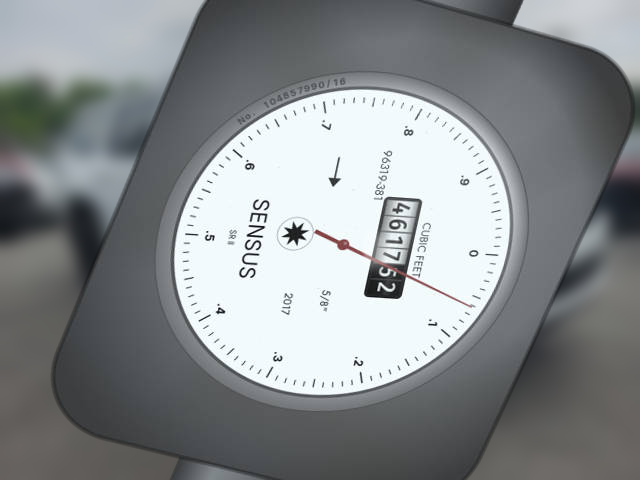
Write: 461752.06 ft³
